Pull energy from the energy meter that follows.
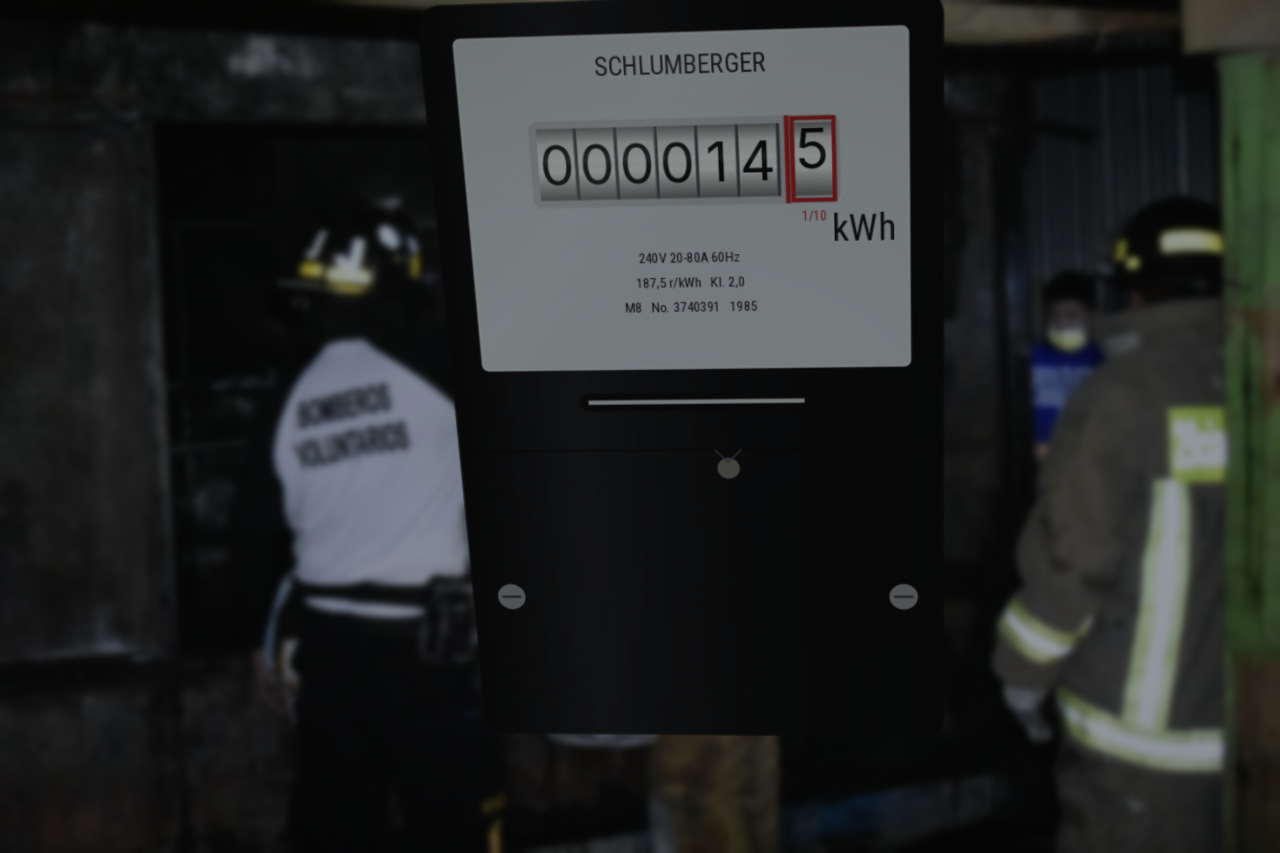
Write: 14.5 kWh
